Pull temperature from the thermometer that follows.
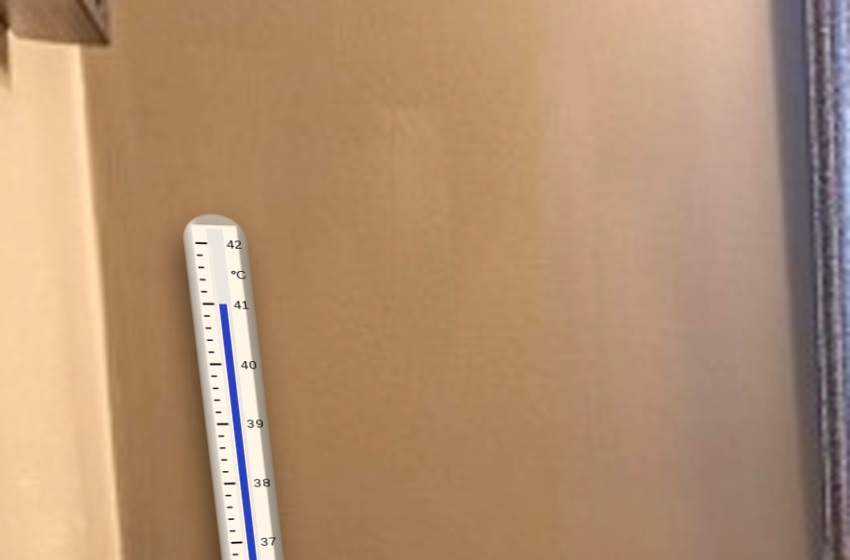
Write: 41 °C
